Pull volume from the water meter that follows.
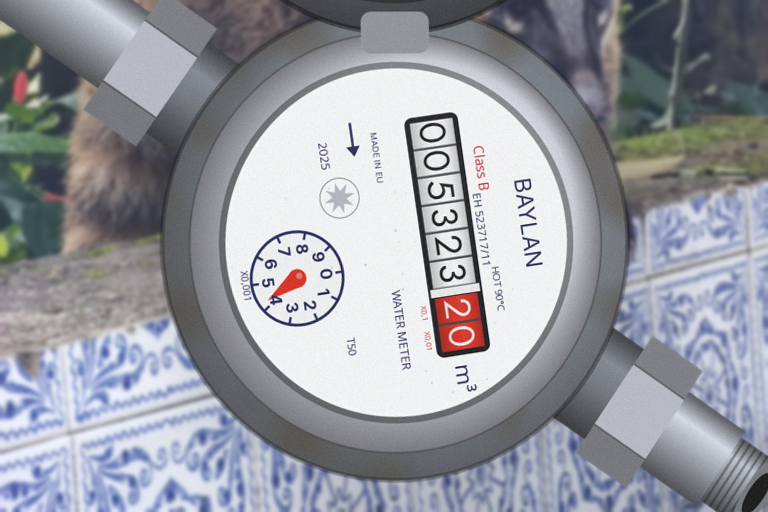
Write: 5323.204 m³
